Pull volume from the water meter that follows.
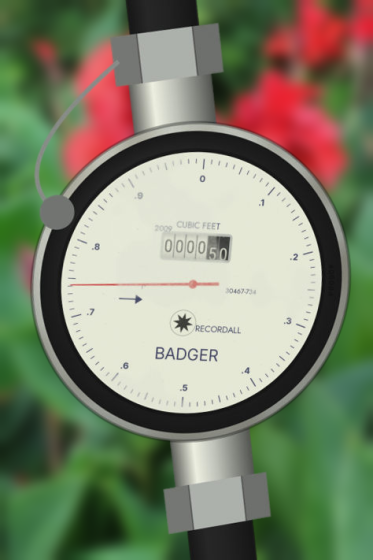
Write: 49.74 ft³
